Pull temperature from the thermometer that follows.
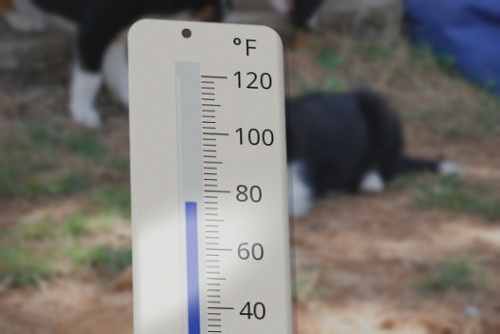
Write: 76 °F
